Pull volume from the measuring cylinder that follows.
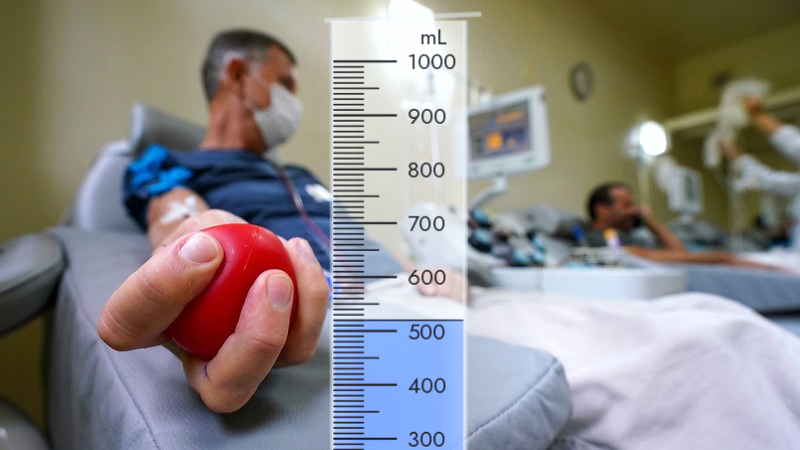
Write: 520 mL
